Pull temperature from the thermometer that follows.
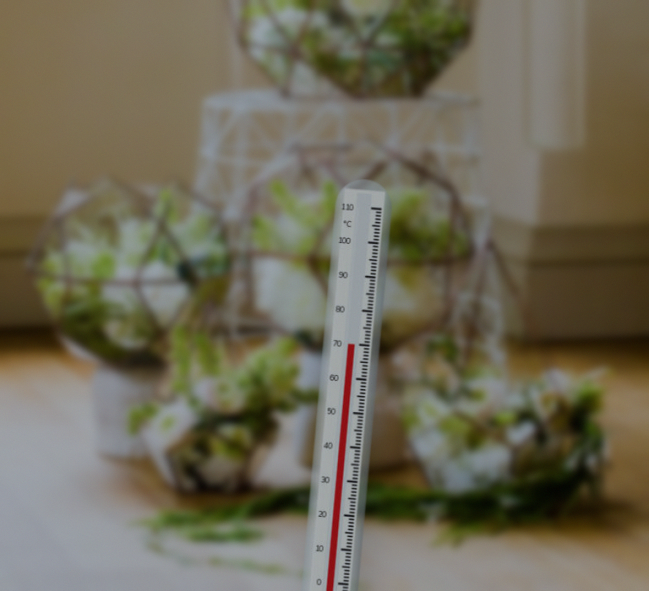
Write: 70 °C
